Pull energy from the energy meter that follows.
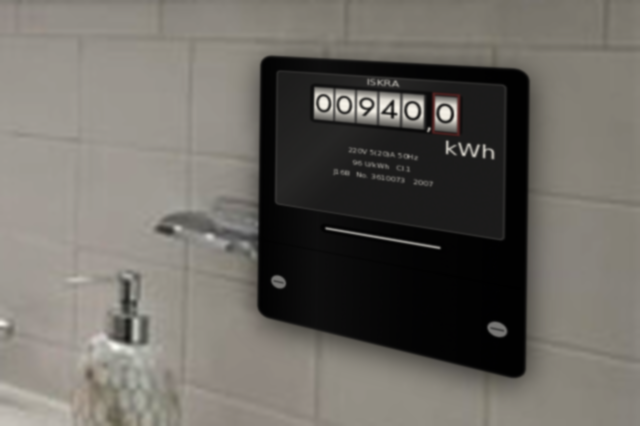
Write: 940.0 kWh
